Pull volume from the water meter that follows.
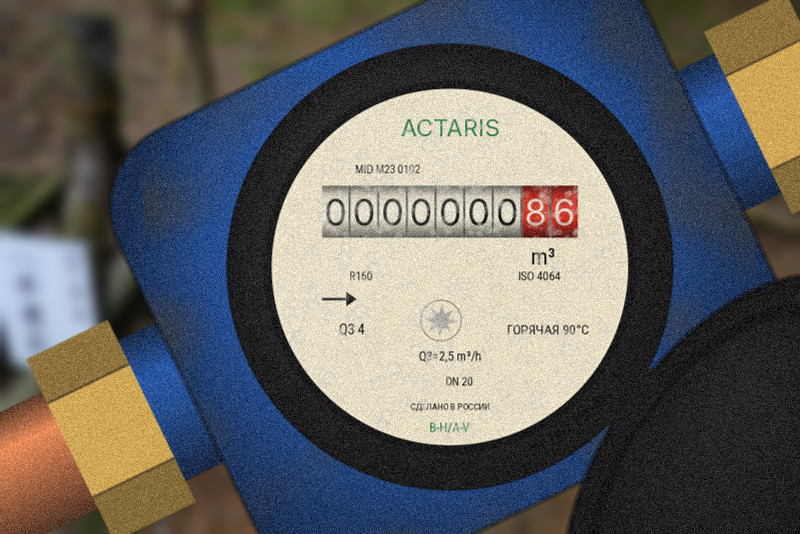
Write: 0.86 m³
